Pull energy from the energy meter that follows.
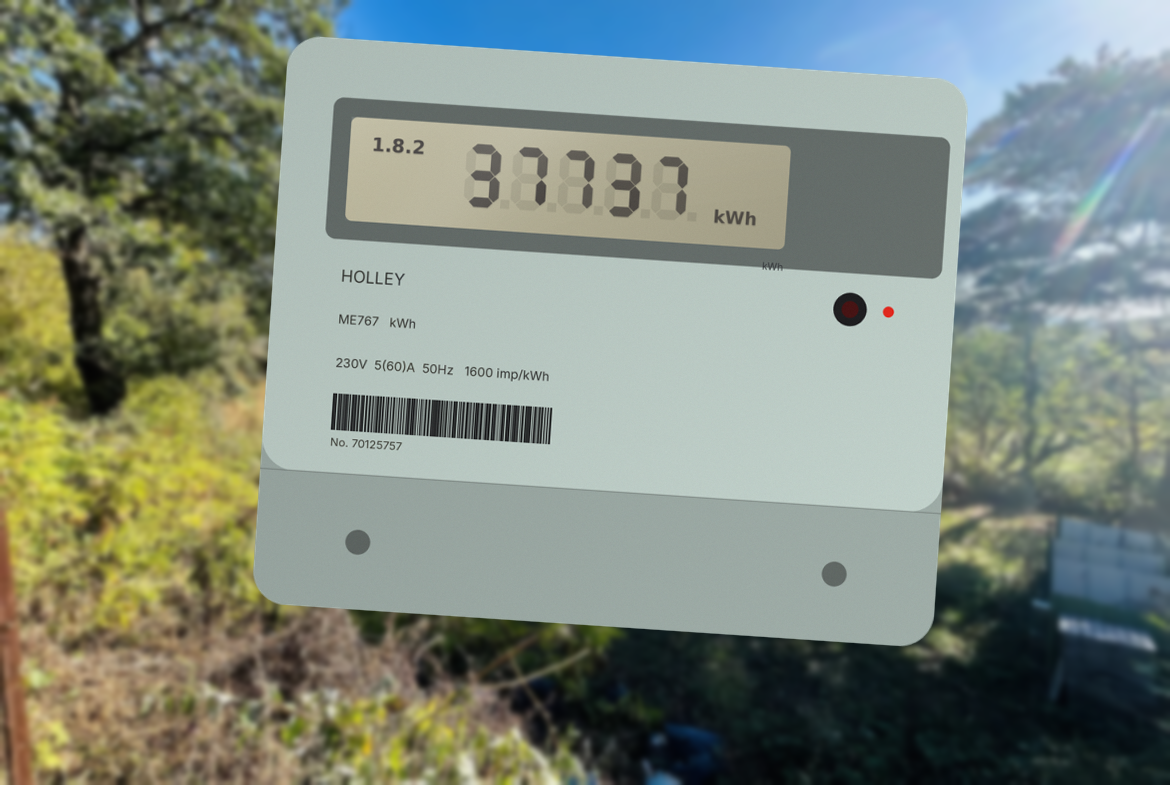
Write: 37737 kWh
